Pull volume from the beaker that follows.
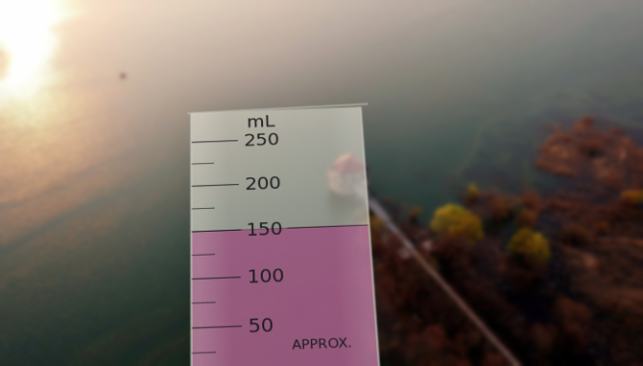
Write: 150 mL
